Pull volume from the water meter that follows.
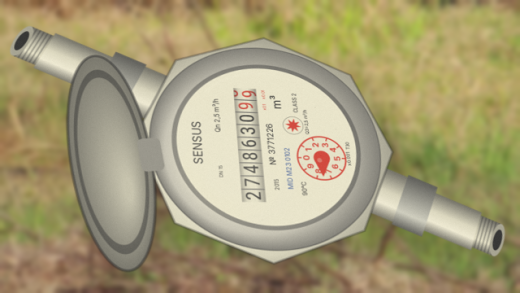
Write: 2748630.987 m³
